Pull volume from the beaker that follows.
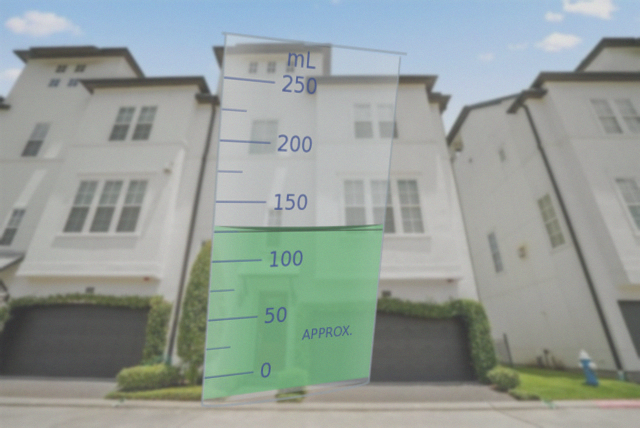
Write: 125 mL
